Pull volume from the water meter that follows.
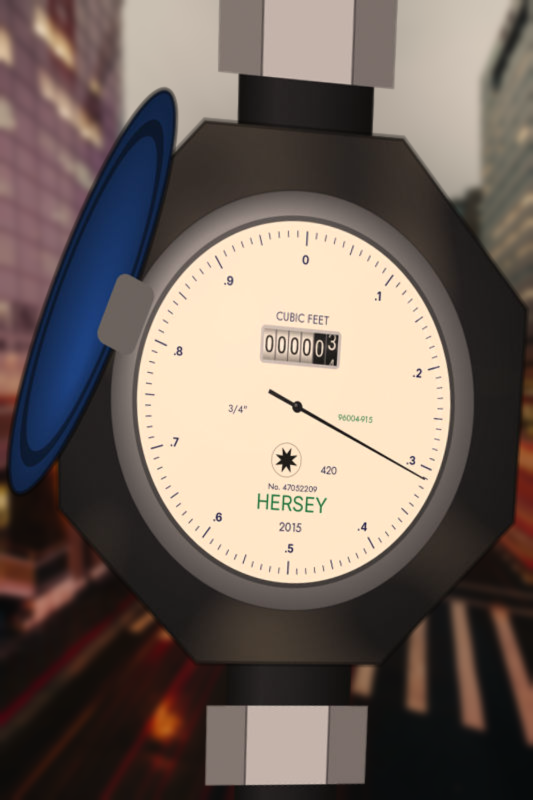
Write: 3.31 ft³
